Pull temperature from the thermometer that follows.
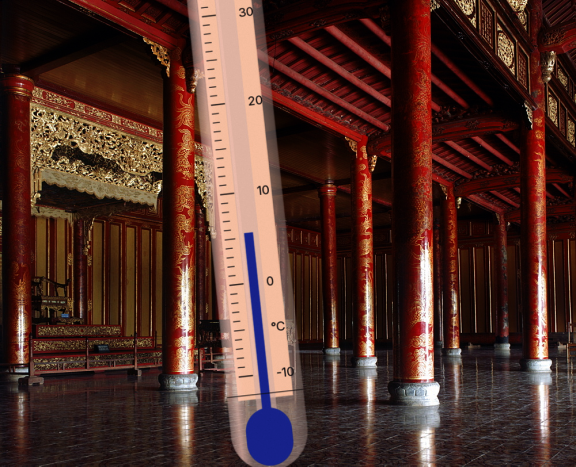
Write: 5.5 °C
